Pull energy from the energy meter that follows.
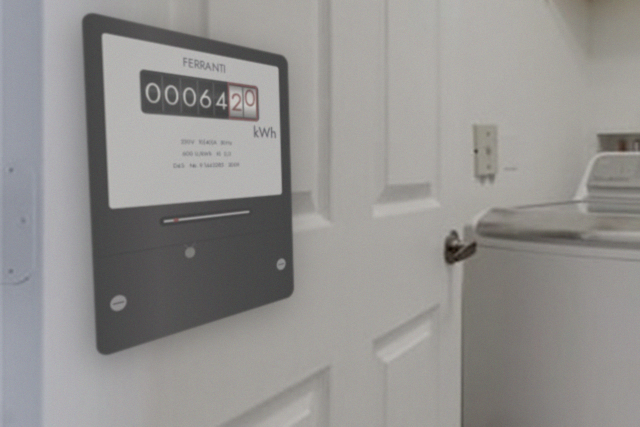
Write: 64.20 kWh
